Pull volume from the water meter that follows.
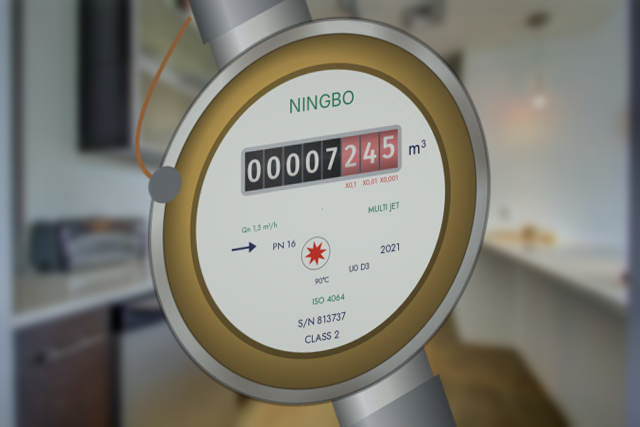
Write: 7.245 m³
